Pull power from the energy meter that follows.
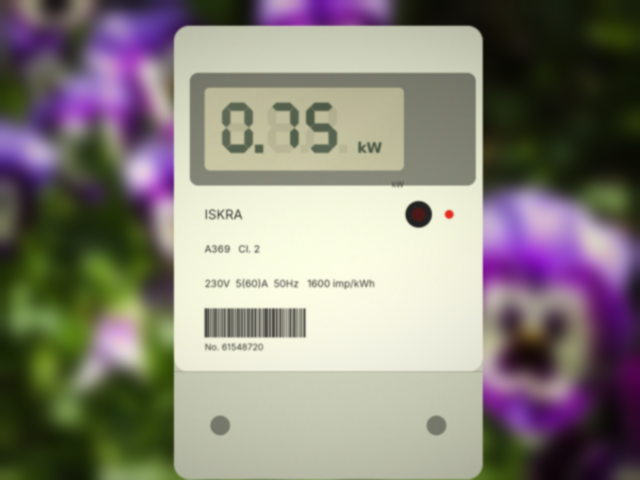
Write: 0.75 kW
